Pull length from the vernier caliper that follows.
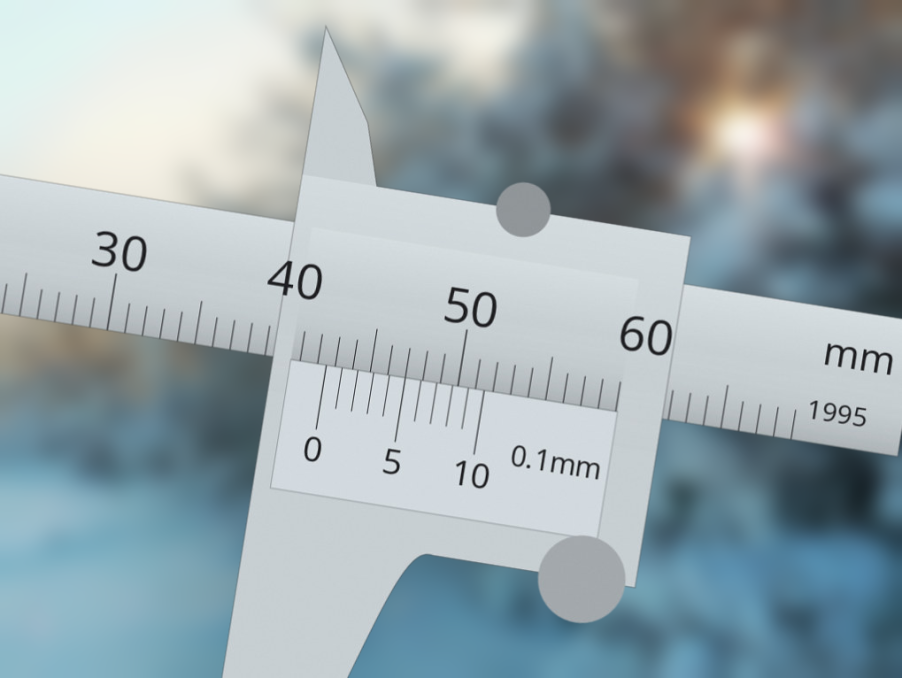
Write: 42.5 mm
